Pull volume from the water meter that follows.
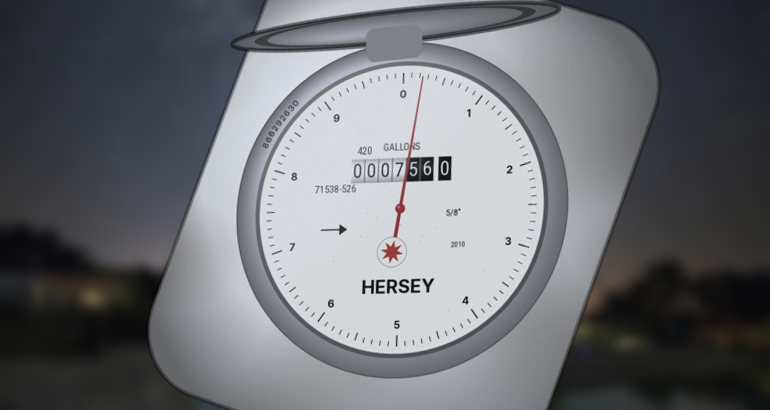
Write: 7560.2 gal
